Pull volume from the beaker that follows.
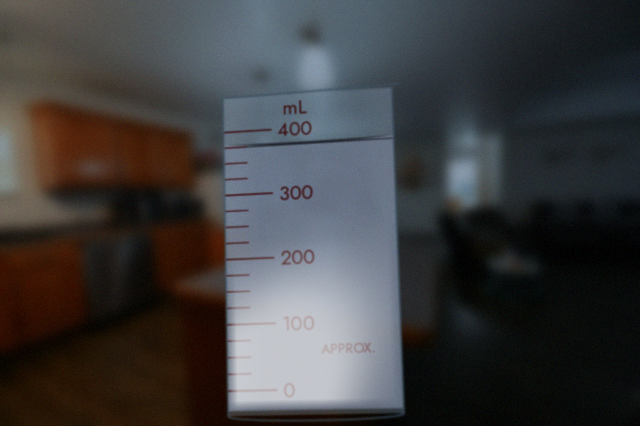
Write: 375 mL
